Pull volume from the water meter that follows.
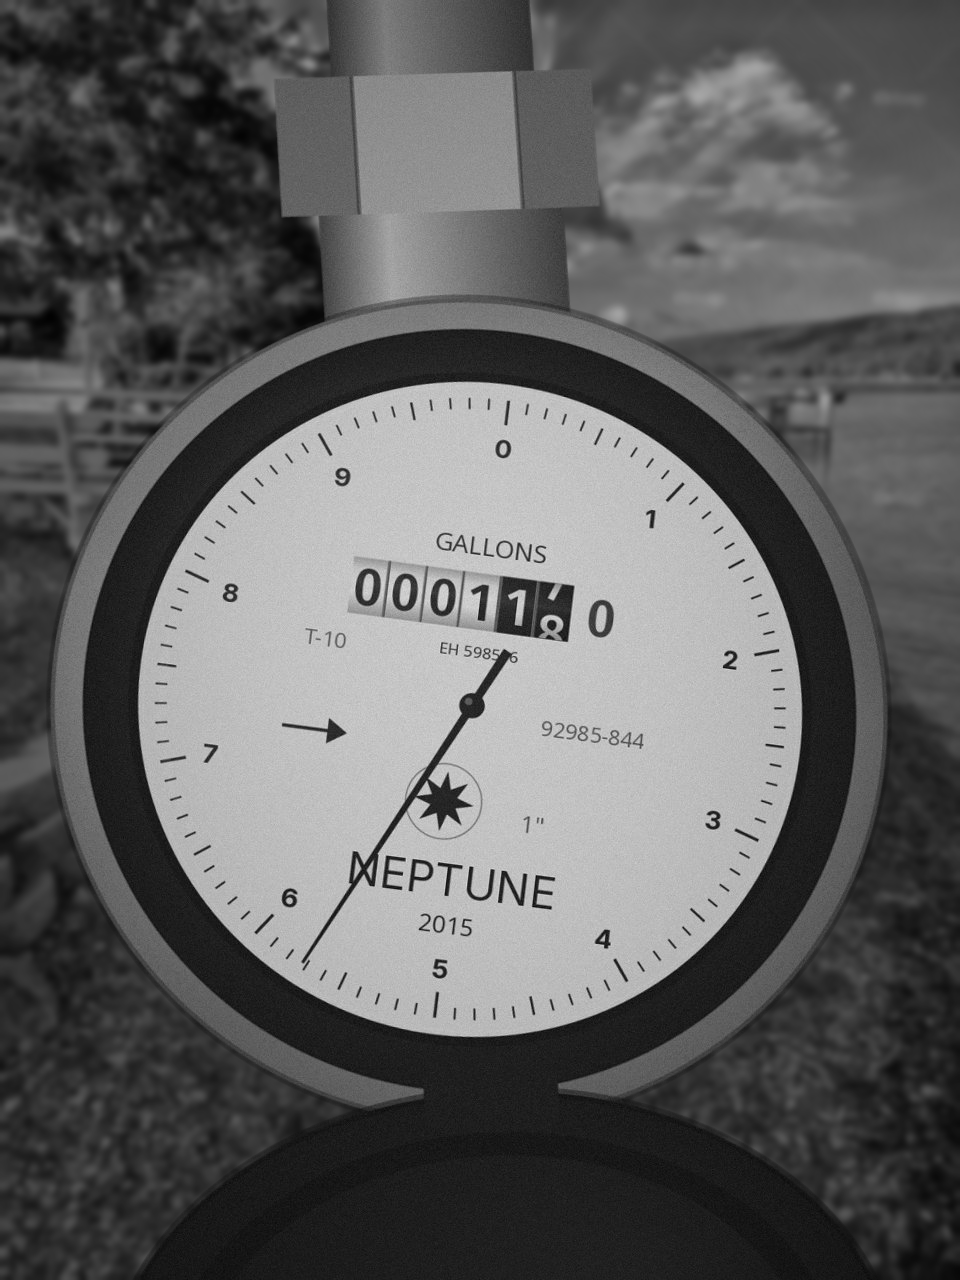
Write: 1175.7 gal
